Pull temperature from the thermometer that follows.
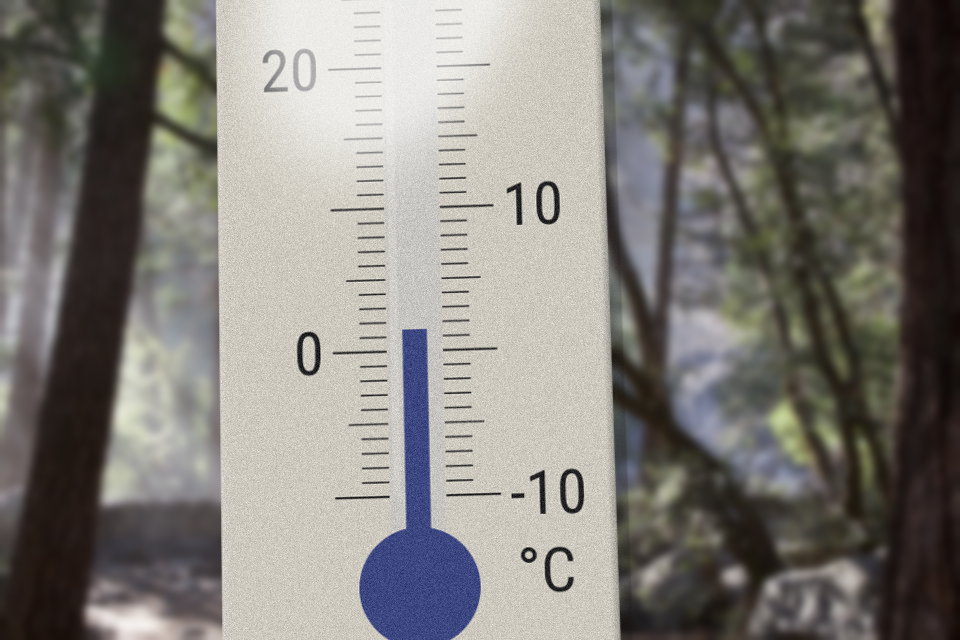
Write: 1.5 °C
